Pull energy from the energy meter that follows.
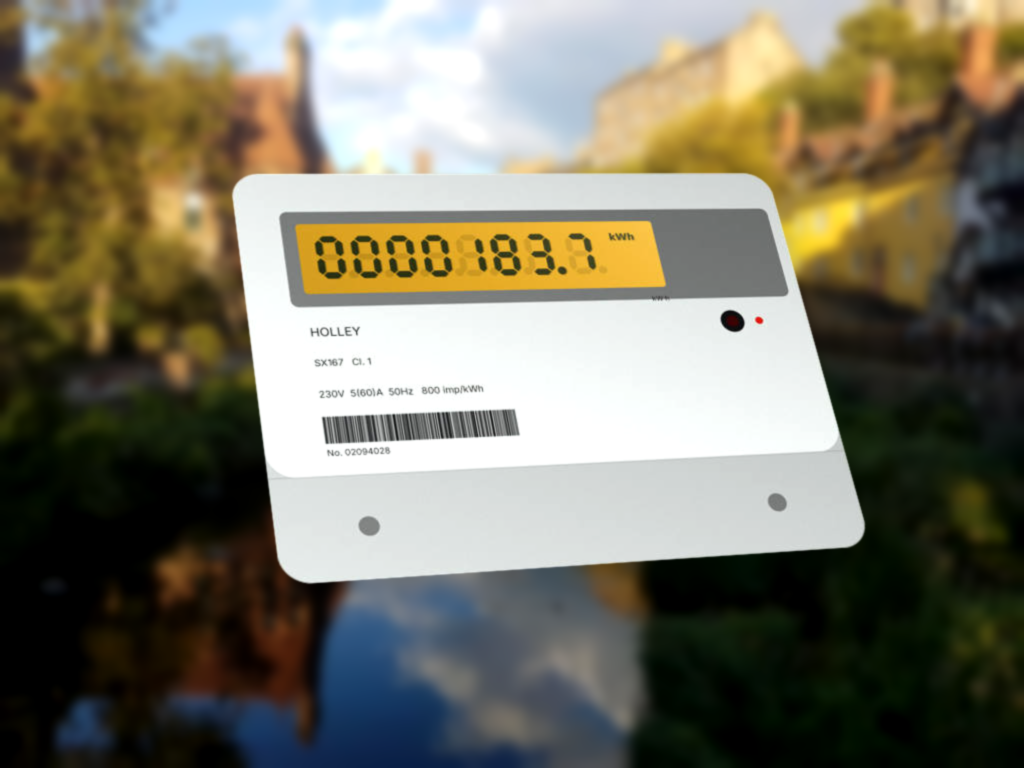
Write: 183.7 kWh
